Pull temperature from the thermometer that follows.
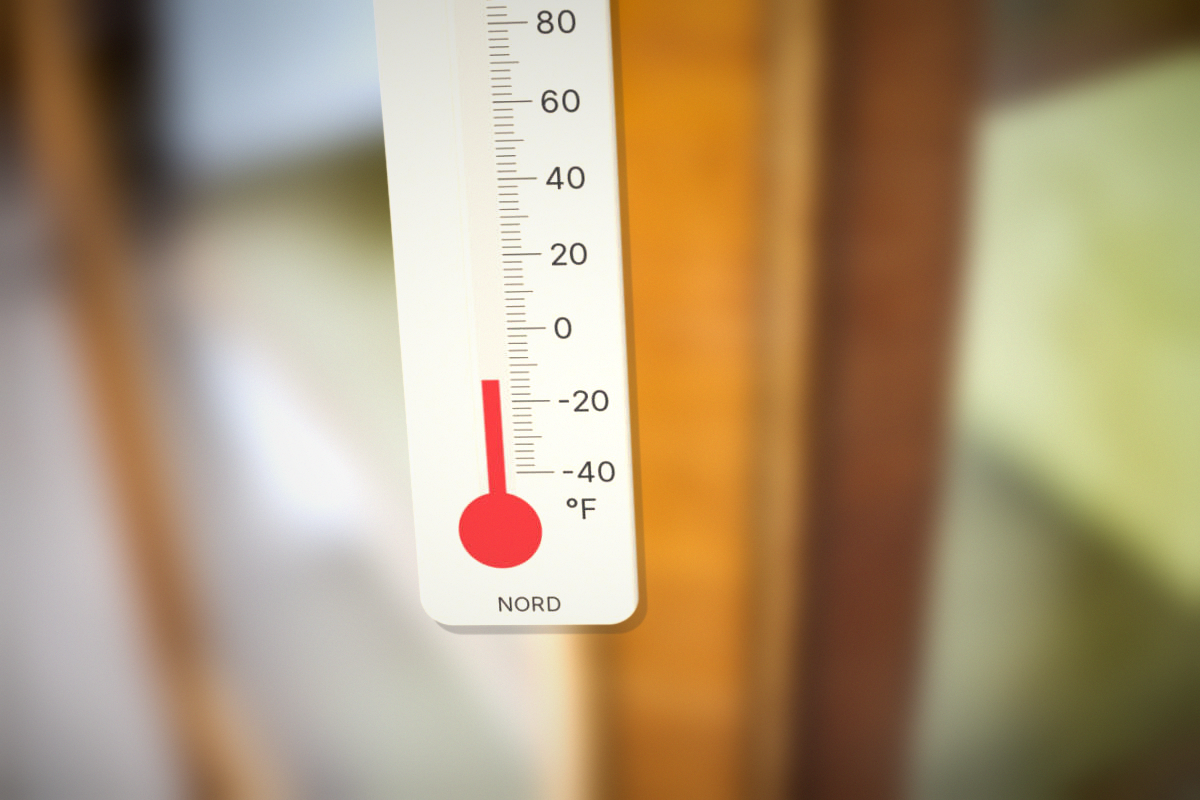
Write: -14 °F
